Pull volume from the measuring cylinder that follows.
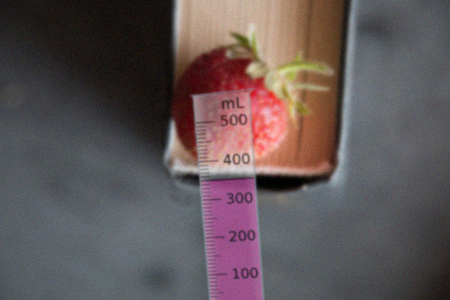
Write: 350 mL
